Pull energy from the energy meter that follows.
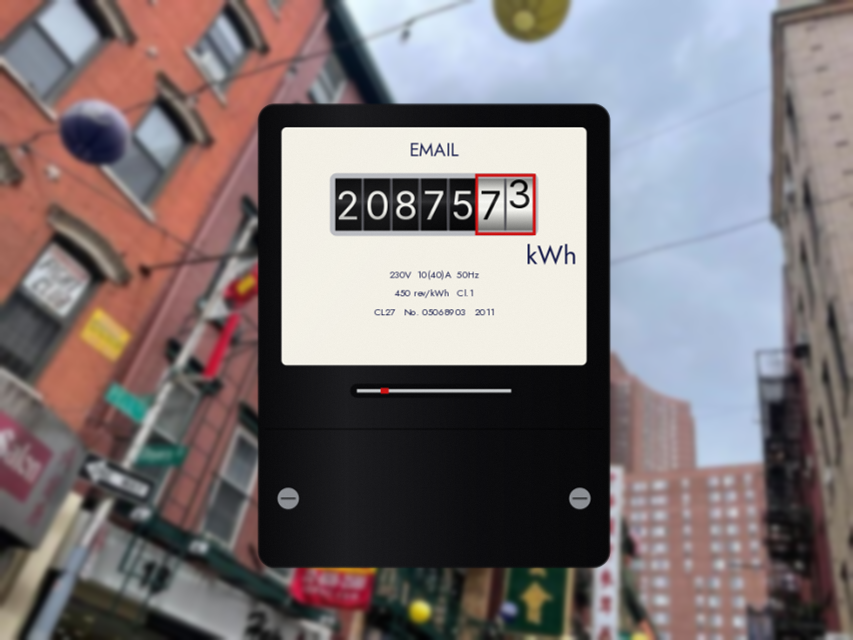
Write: 20875.73 kWh
